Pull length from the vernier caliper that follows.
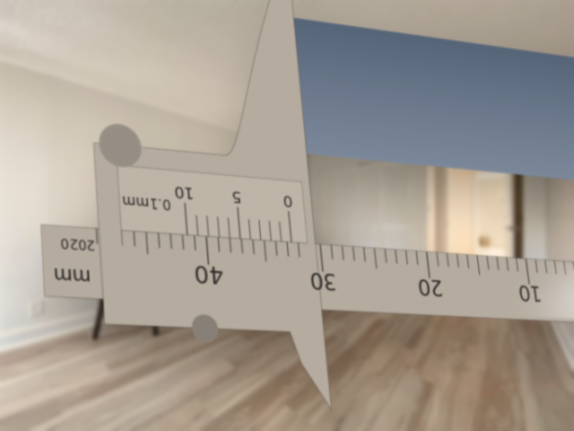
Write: 32.6 mm
